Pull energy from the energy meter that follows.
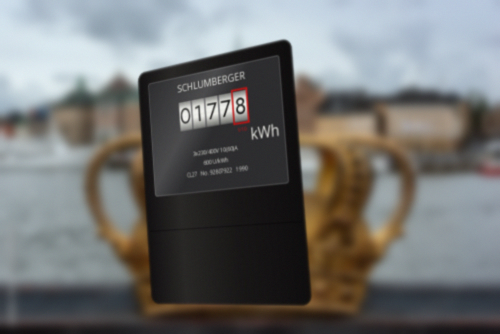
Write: 177.8 kWh
